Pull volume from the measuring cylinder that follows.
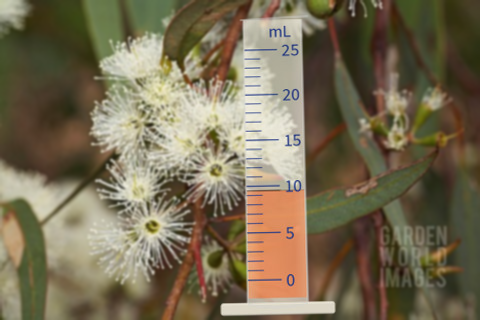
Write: 9.5 mL
